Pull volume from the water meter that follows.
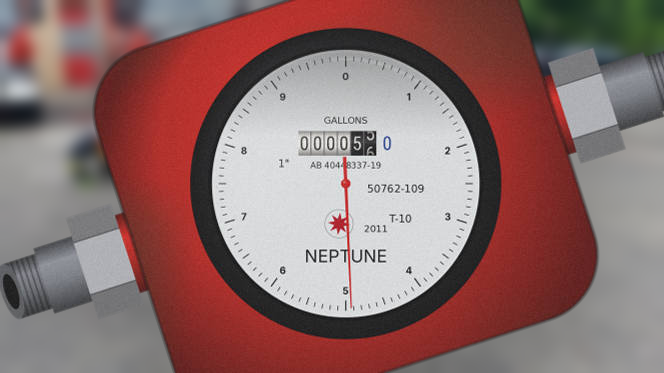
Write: 554.9 gal
